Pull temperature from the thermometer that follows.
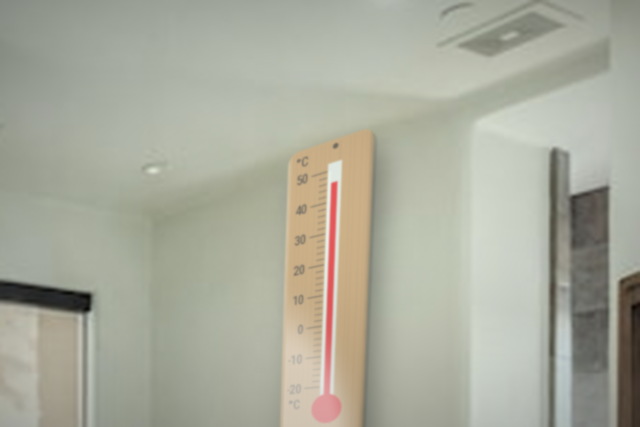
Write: 46 °C
